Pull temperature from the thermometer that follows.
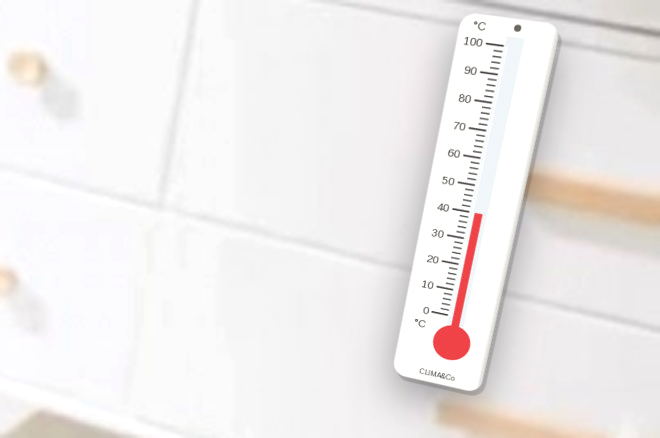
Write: 40 °C
